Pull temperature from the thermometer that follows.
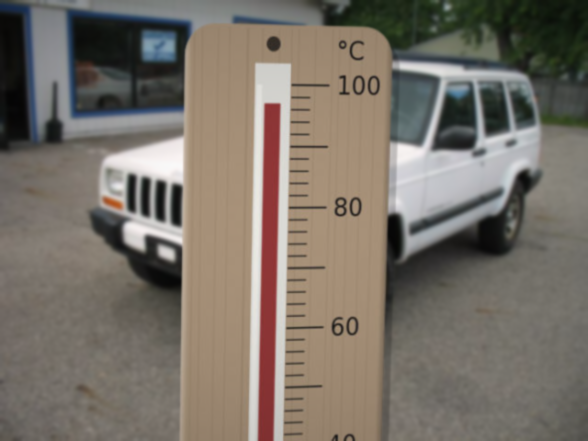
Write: 97 °C
